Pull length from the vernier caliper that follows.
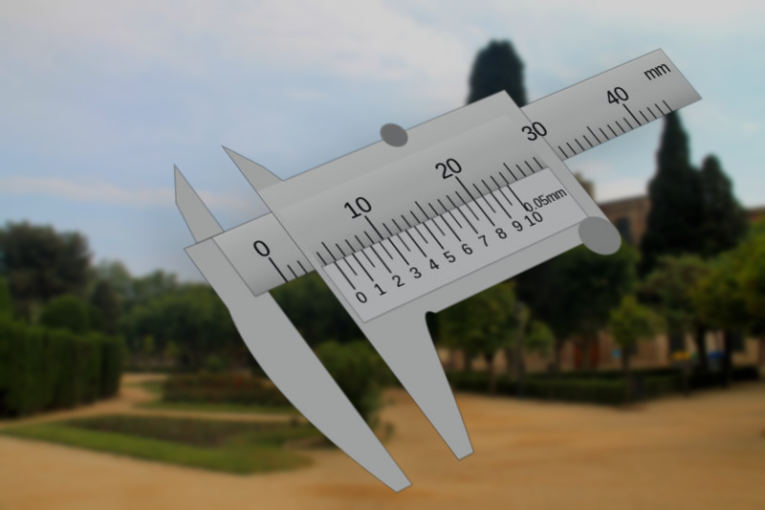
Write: 4.8 mm
